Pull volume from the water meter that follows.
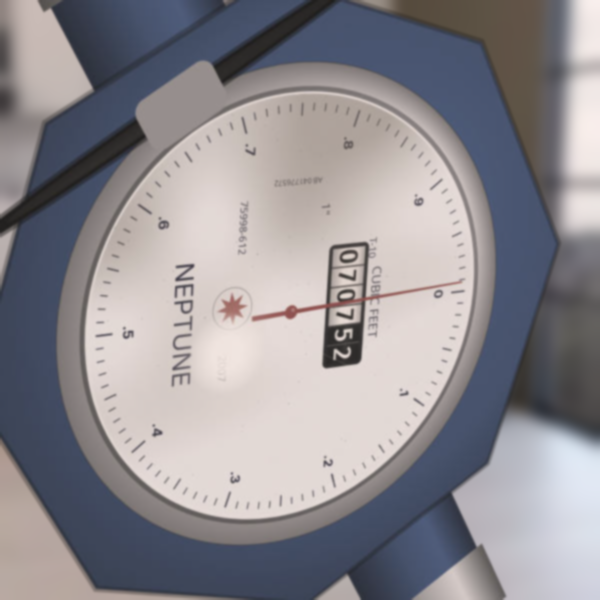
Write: 70751.99 ft³
